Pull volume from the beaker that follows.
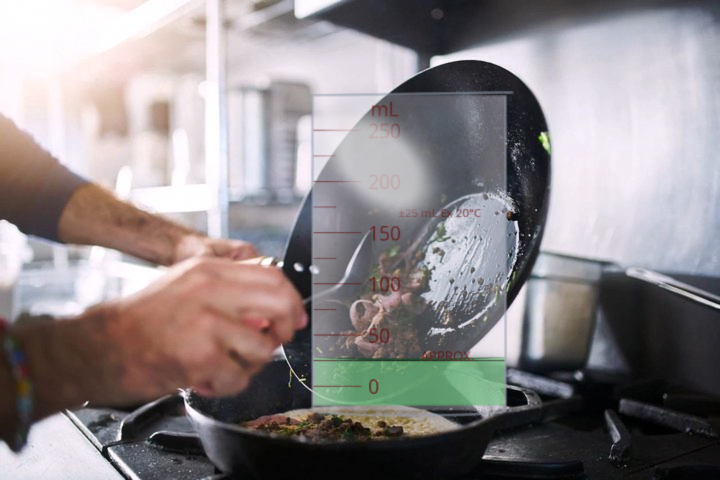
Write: 25 mL
